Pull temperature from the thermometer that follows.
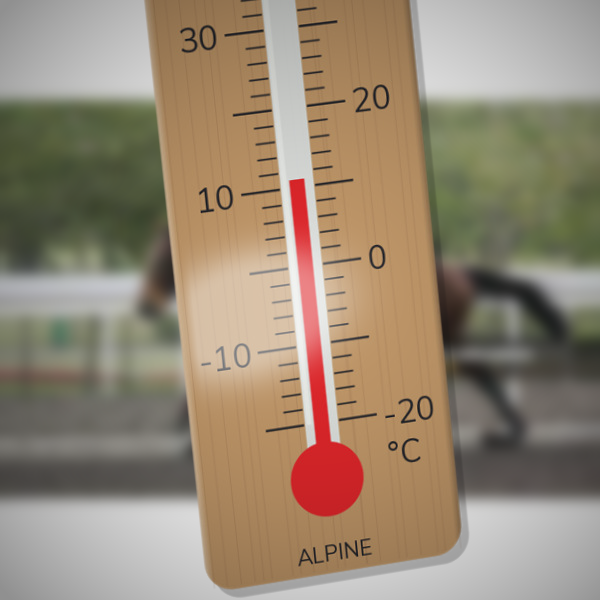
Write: 11 °C
